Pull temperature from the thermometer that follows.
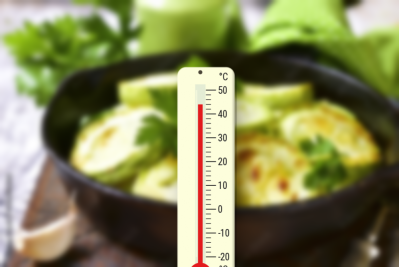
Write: 44 °C
